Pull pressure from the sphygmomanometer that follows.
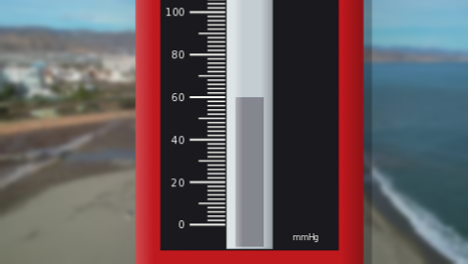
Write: 60 mmHg
